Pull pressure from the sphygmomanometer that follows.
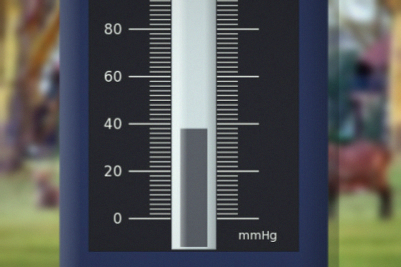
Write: 38 mmHg
